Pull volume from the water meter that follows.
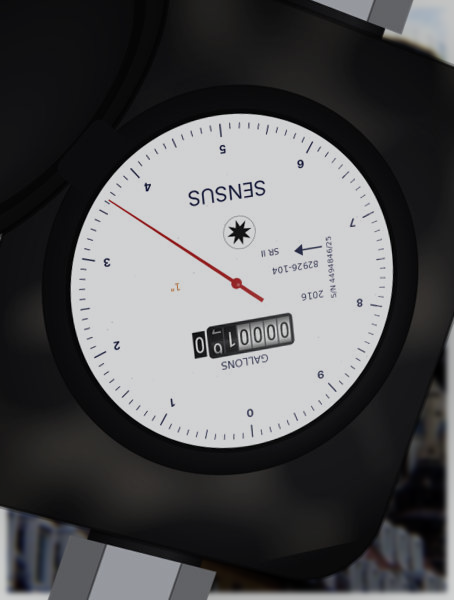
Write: 163.6 gal
